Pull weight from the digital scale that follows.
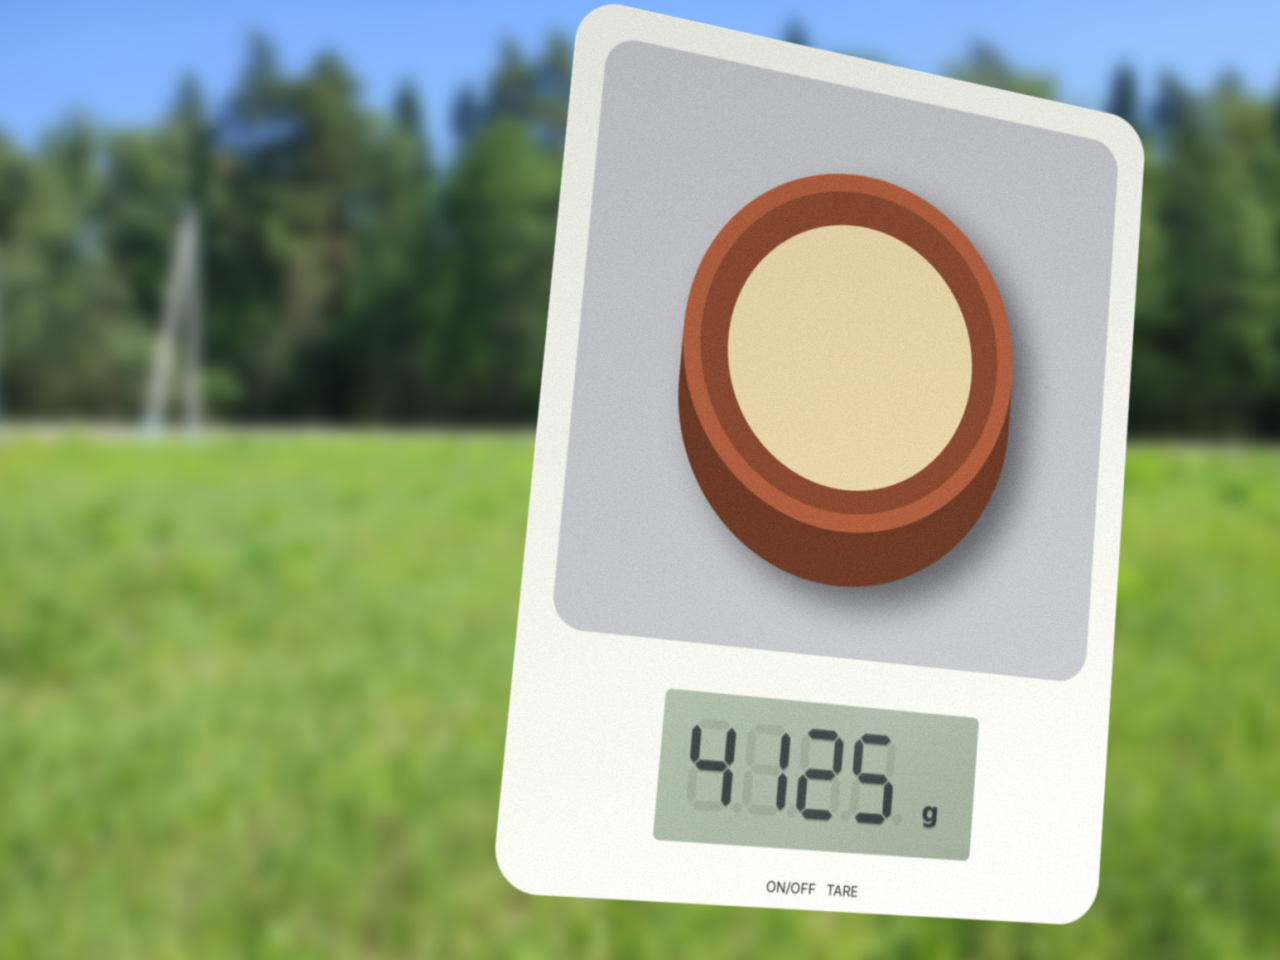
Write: 4125 g
